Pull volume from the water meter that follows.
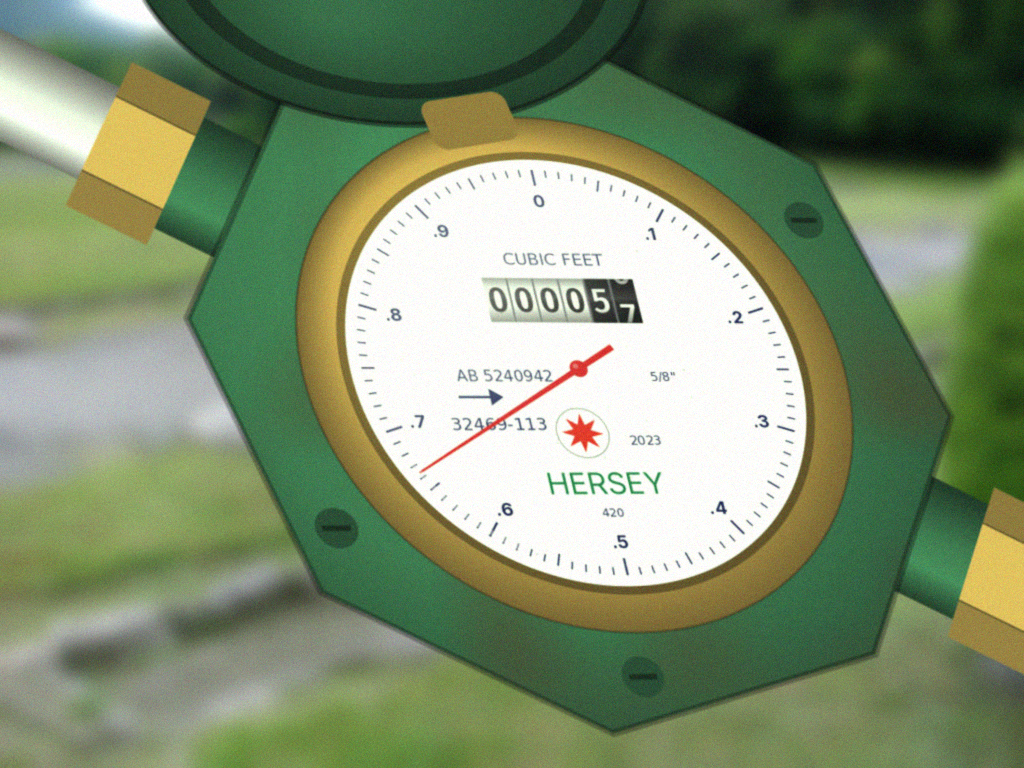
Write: 56.66 ft³
